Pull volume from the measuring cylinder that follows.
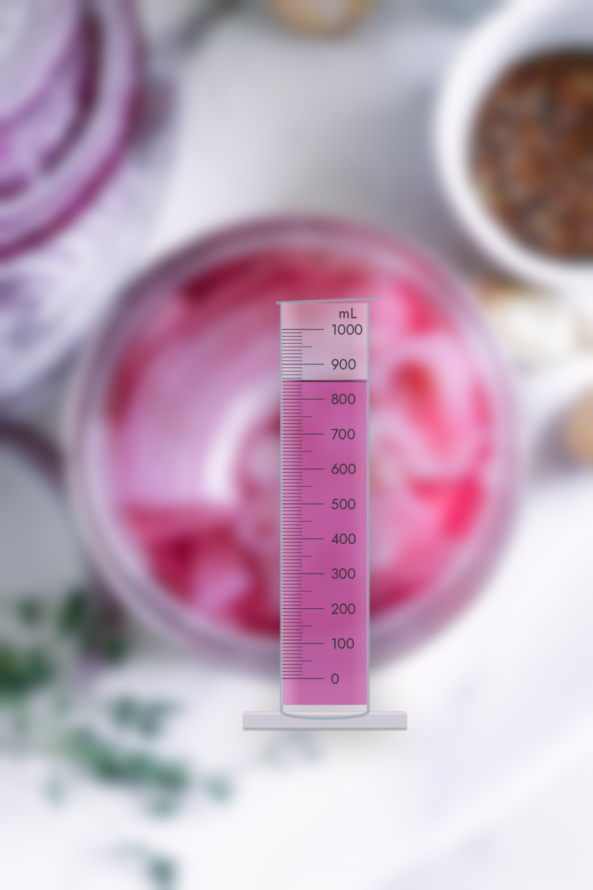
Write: 850 mL
